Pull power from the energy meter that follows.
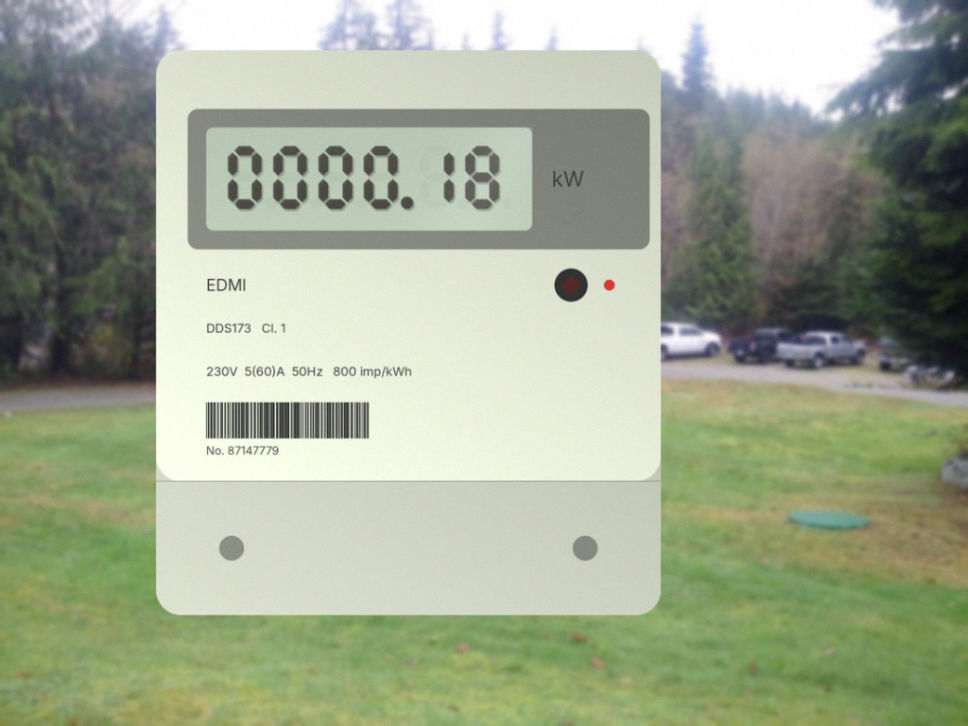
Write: 0.18 kW
